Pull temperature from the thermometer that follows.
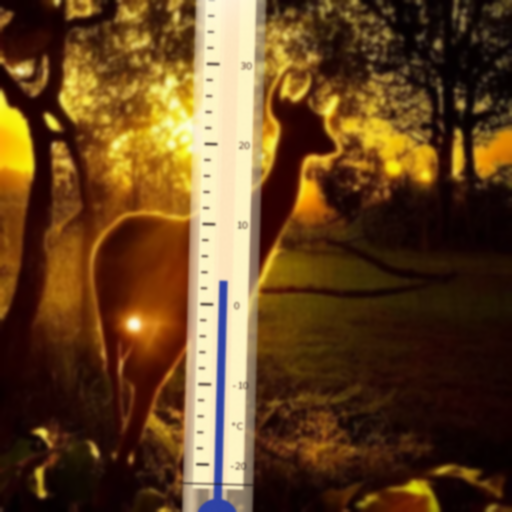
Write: 3 °C
